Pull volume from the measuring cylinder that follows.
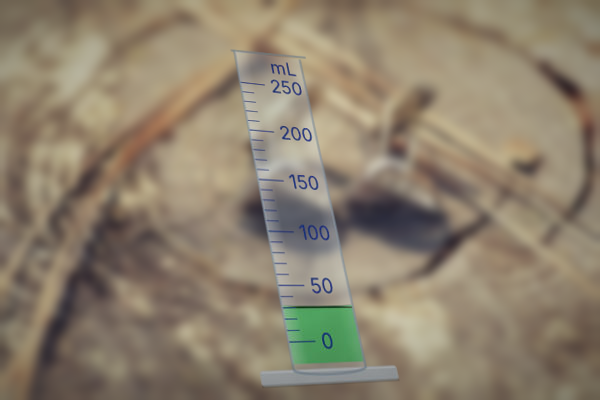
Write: 30 mL
